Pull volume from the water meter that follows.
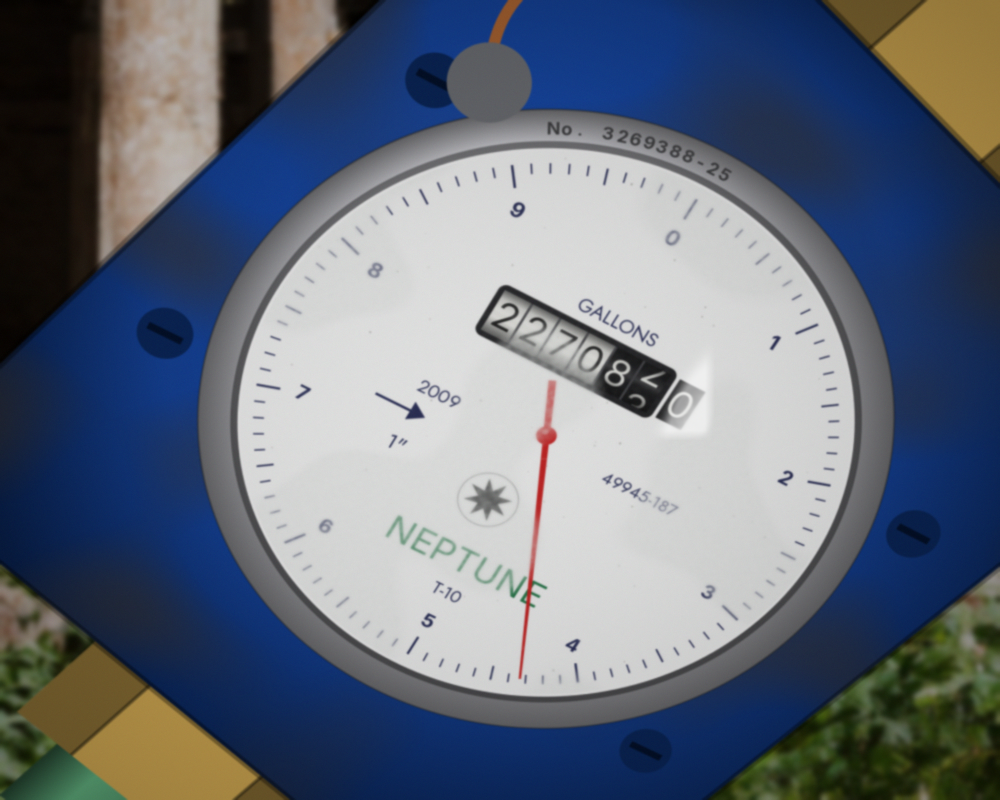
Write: 2270824.3 gal
